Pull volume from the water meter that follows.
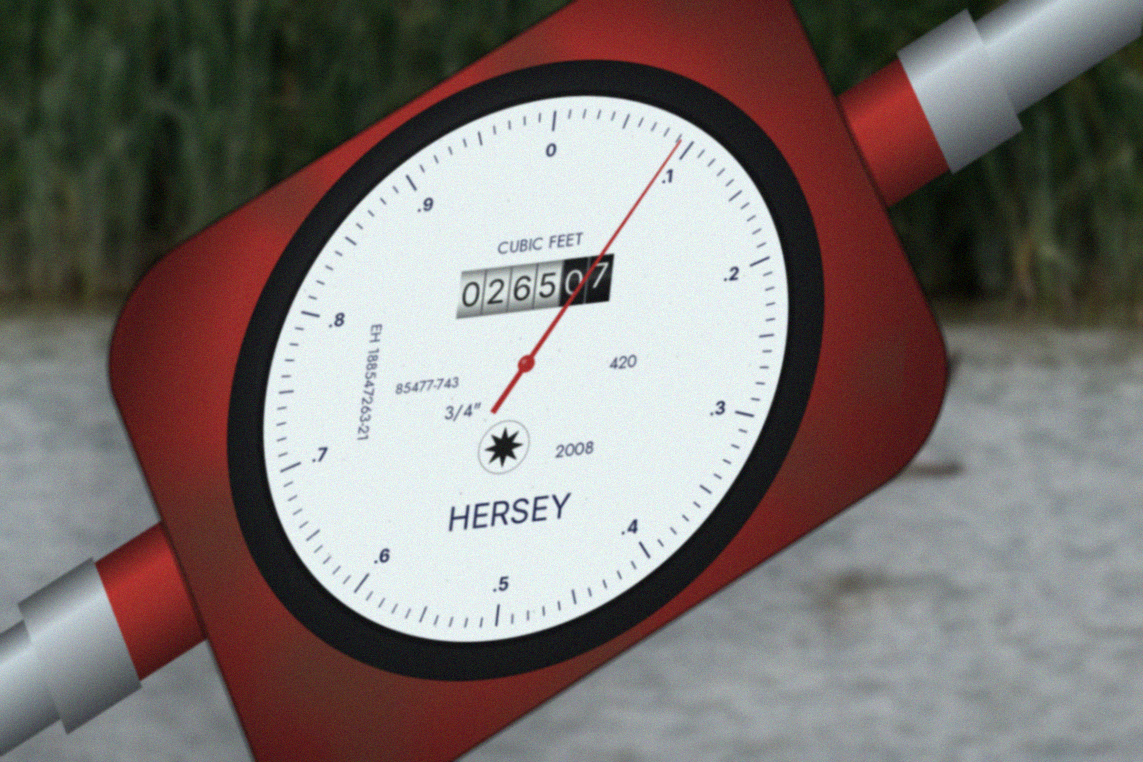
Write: 26507.09 ft³
